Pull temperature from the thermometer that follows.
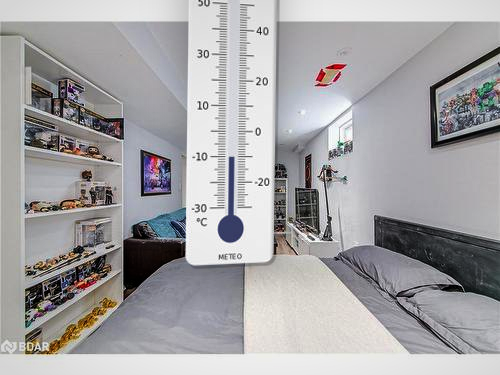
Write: -10 °C
